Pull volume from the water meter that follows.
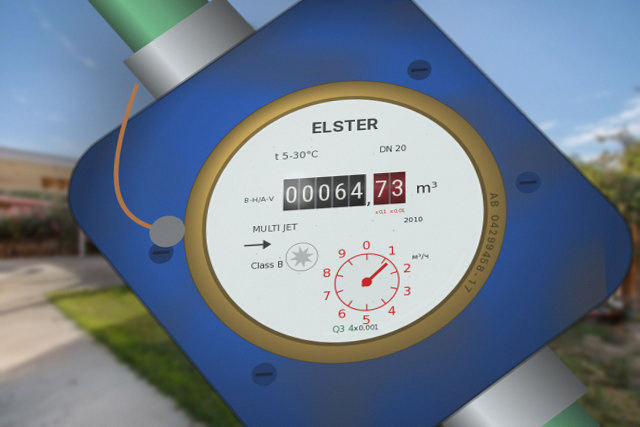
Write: 64.731 m³
